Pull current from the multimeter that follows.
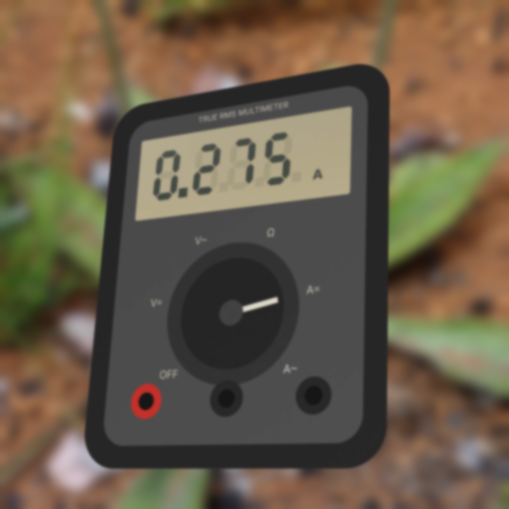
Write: 0.275 A
